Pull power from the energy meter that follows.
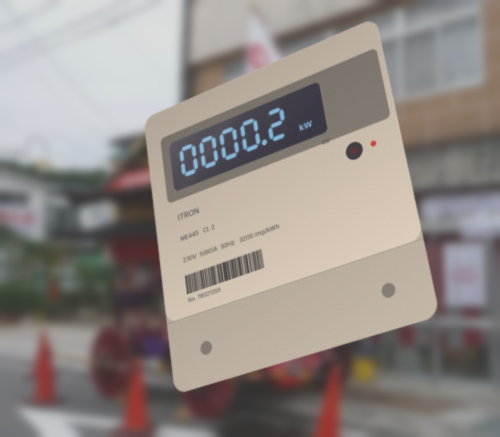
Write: 0.2 kW
